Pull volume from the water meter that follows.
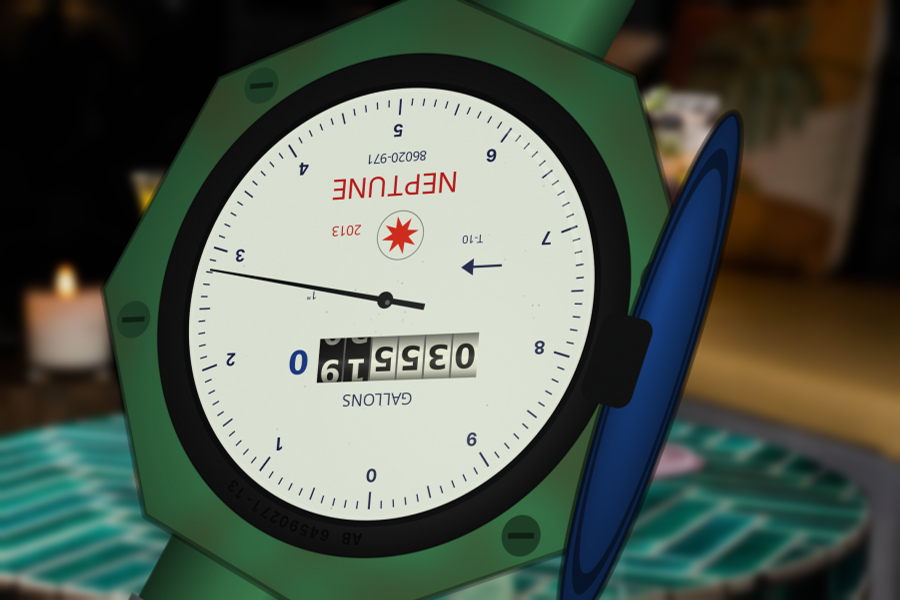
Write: 355192.8 gal
